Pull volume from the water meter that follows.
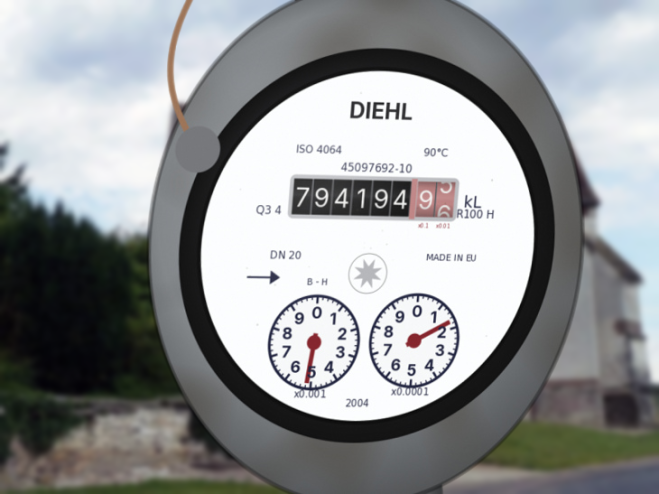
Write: 794194.9551 kL
